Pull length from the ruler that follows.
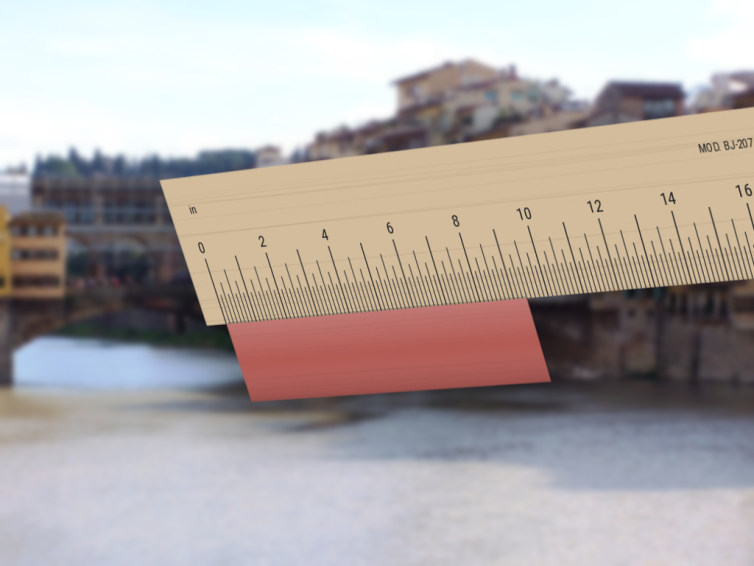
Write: 9.375 in
